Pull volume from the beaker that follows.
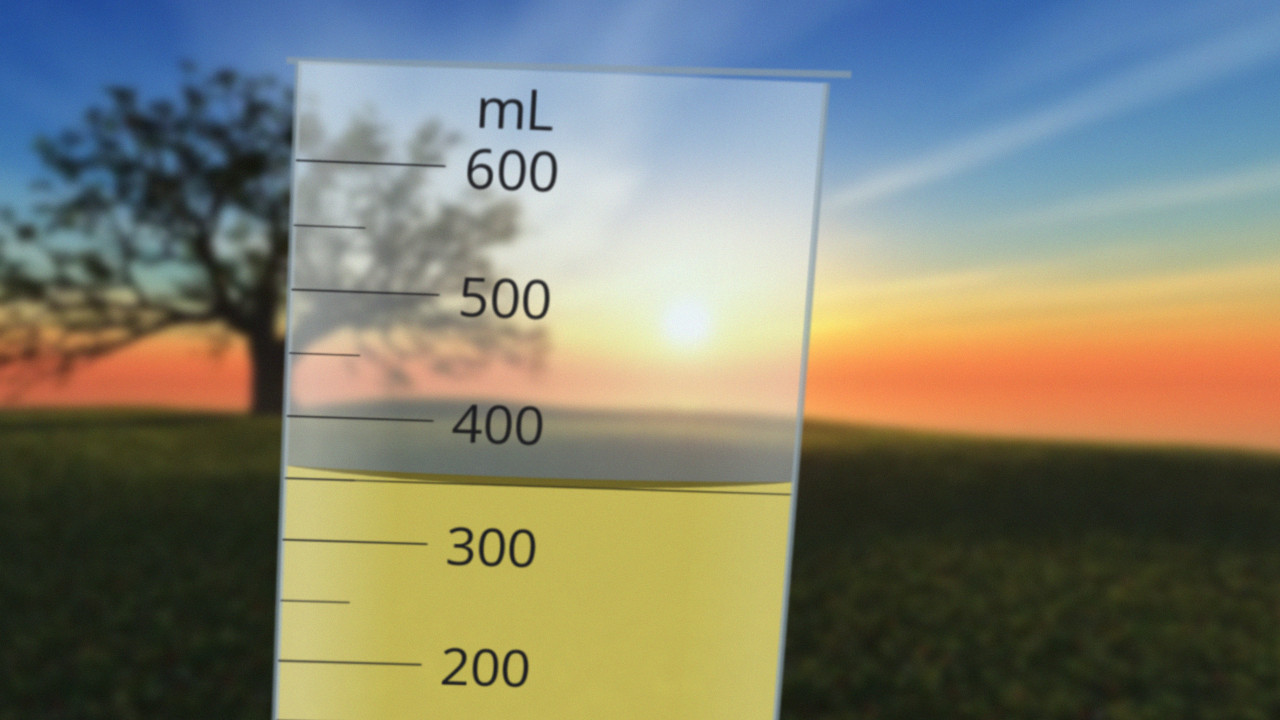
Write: 350 mL
